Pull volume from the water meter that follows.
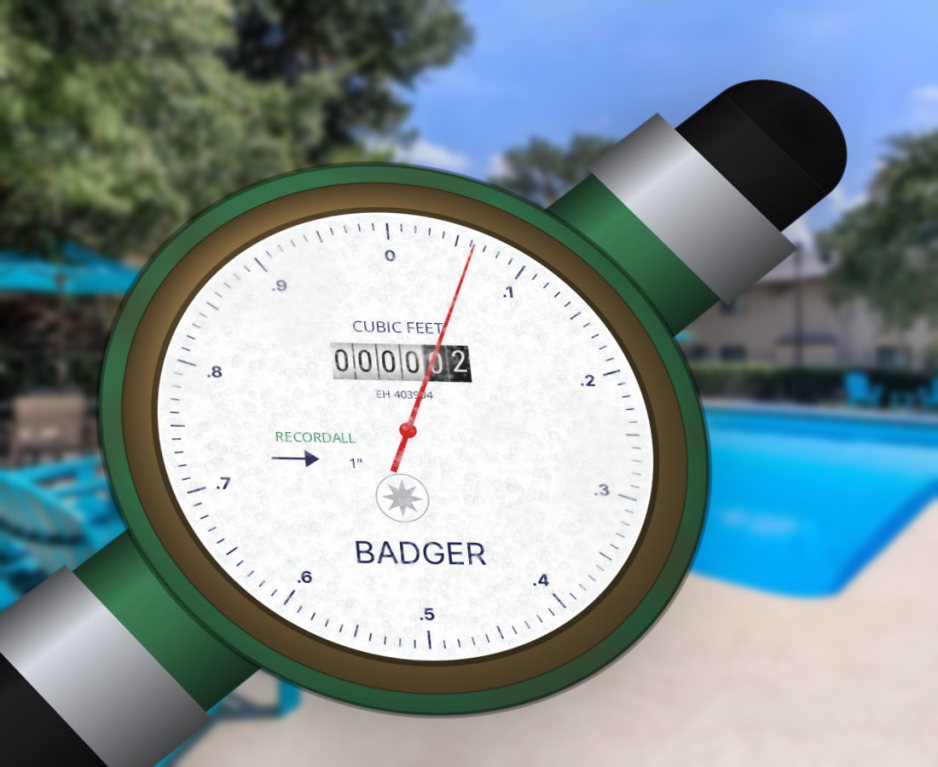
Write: 2.06 ft³
